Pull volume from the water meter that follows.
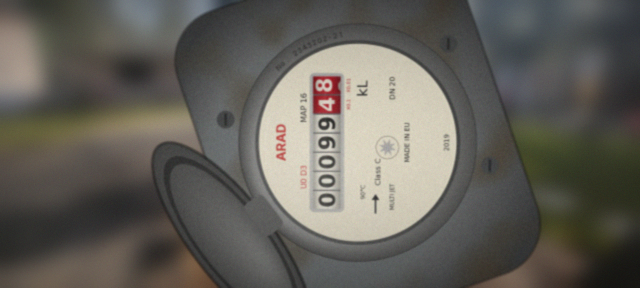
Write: 99.48 kL
